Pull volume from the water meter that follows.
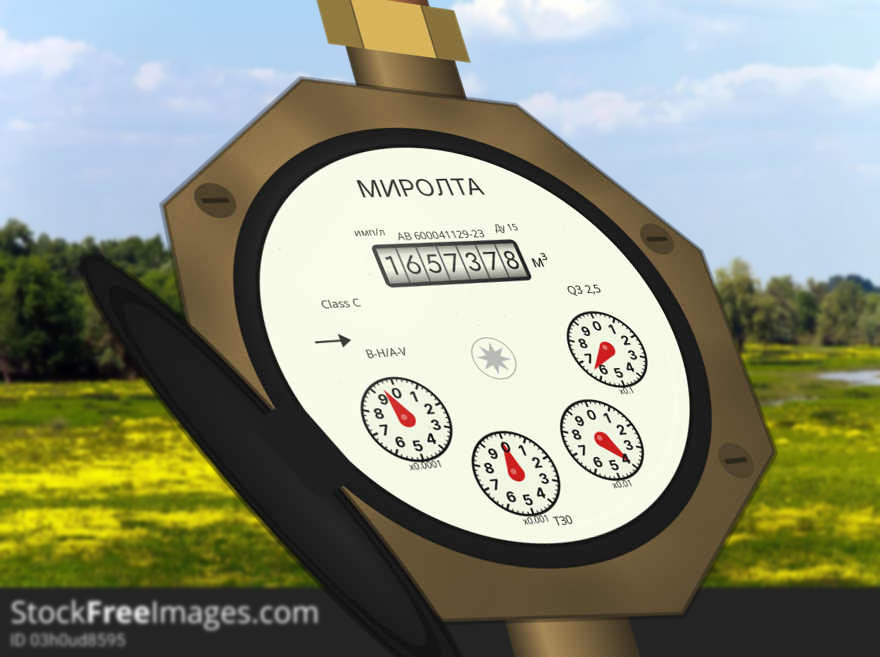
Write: 1657378.6399 m³
